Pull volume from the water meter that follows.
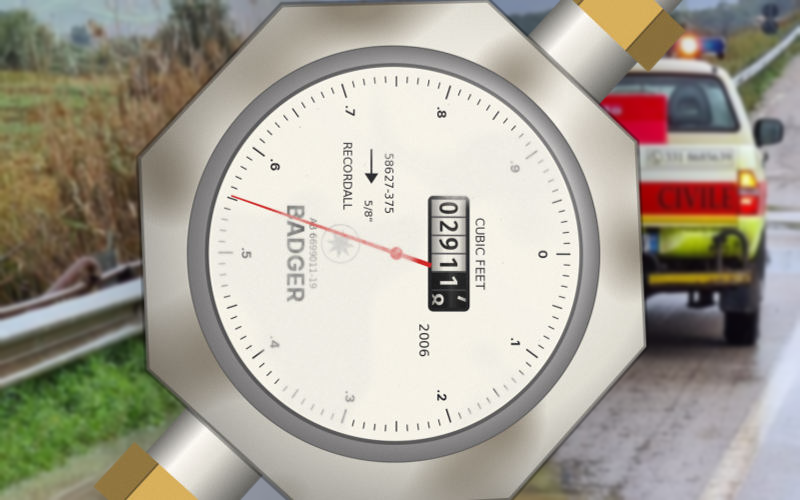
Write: 29117.55 ft³
